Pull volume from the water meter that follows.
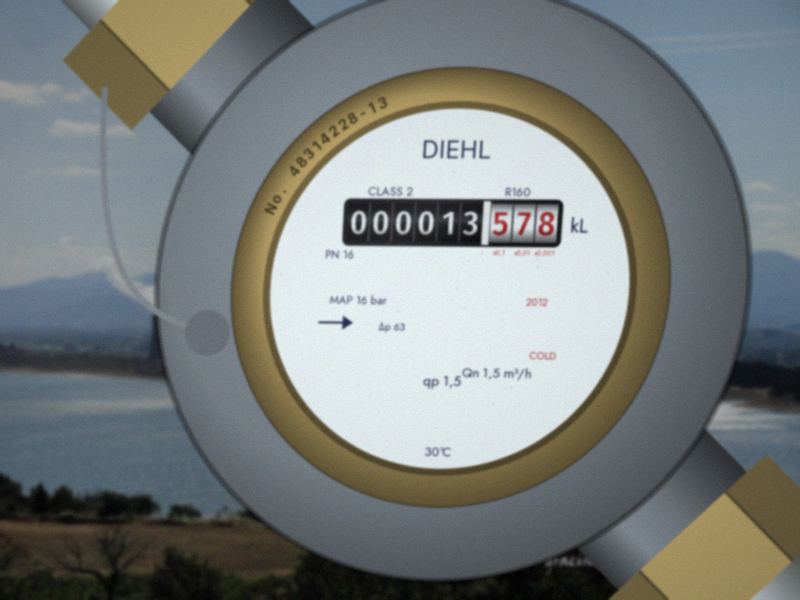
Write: 13.578 kL
